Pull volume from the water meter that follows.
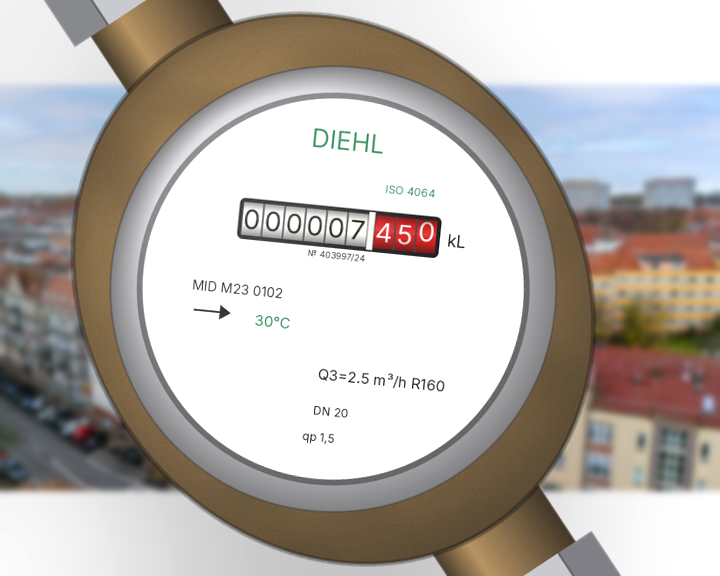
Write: 7.450 kL
